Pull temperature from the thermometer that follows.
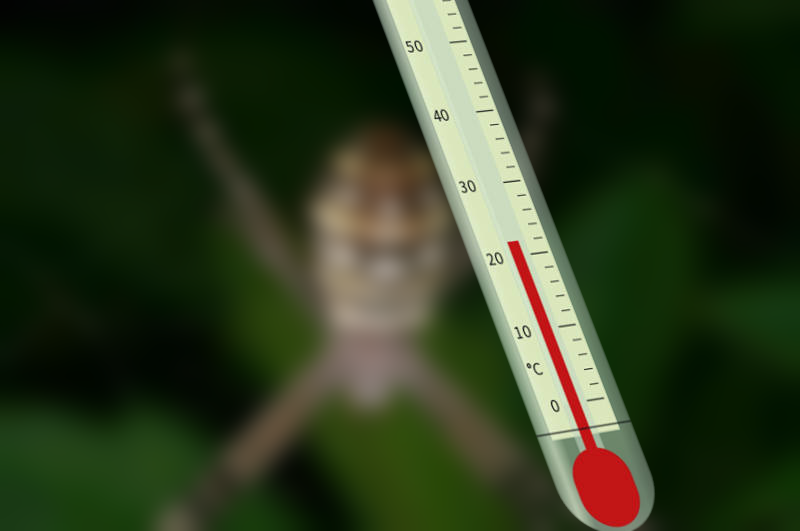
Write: 22 °C
